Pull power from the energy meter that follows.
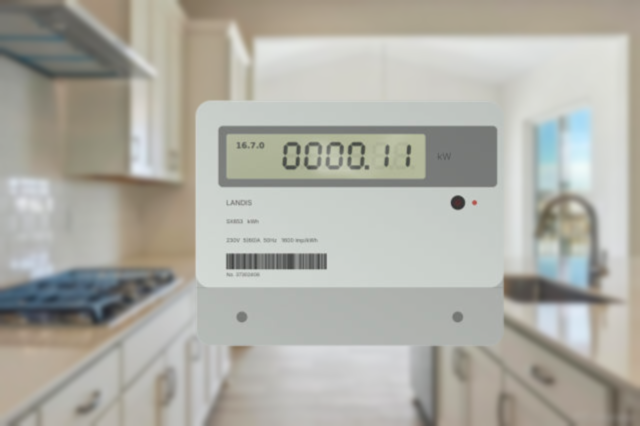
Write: 0.11 kW
